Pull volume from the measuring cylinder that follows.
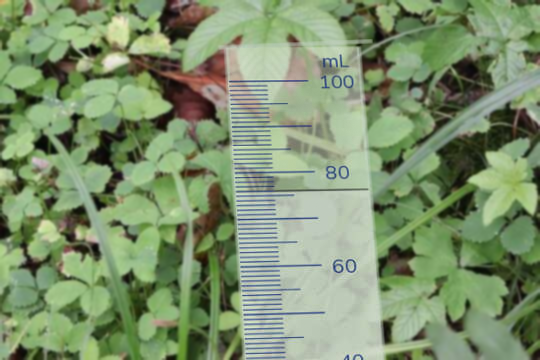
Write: 76 mL
